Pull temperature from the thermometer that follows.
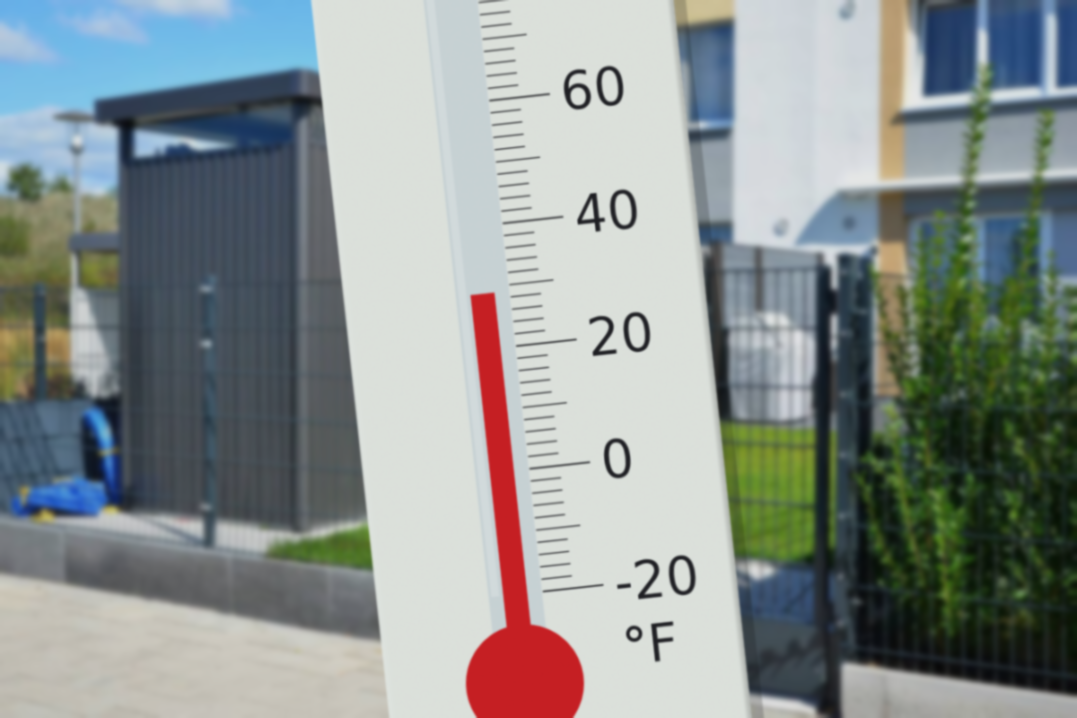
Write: 29 °F
